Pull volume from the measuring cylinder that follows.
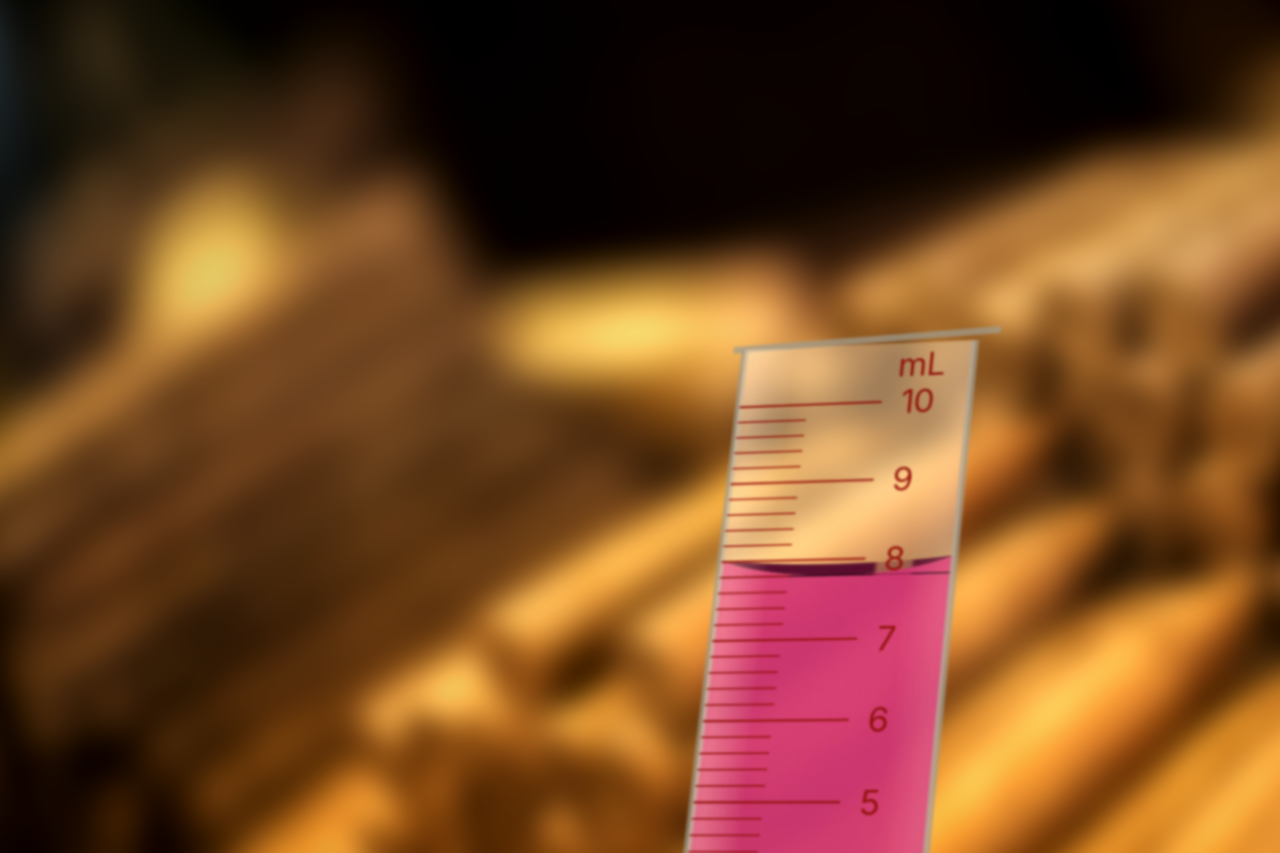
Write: 7.8 mL
